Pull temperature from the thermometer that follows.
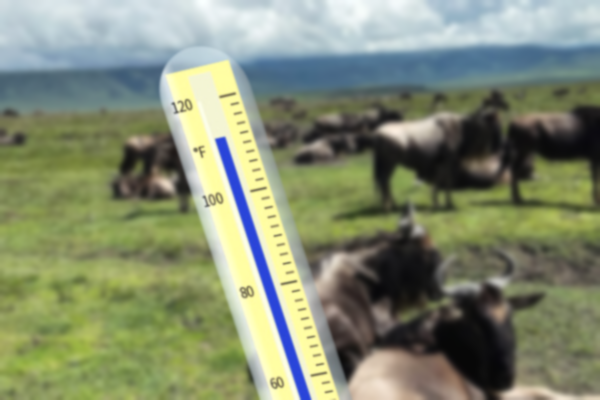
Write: 112 °F
